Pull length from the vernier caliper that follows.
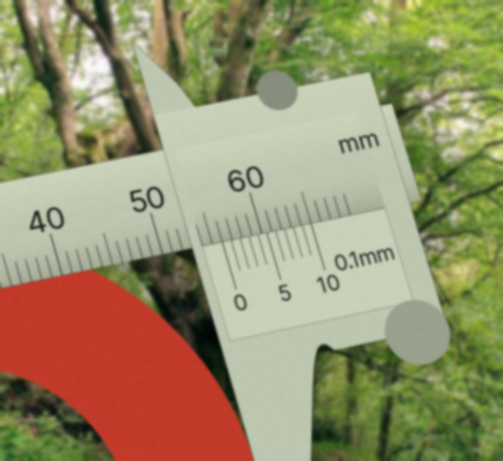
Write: 56.0 mm
